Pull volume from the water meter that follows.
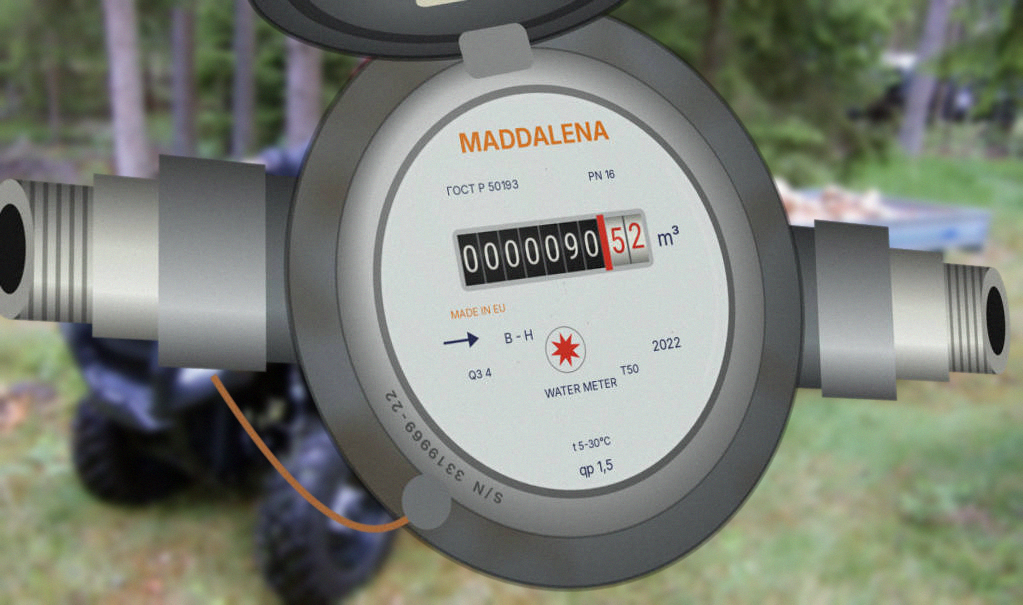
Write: 90.52 m³
